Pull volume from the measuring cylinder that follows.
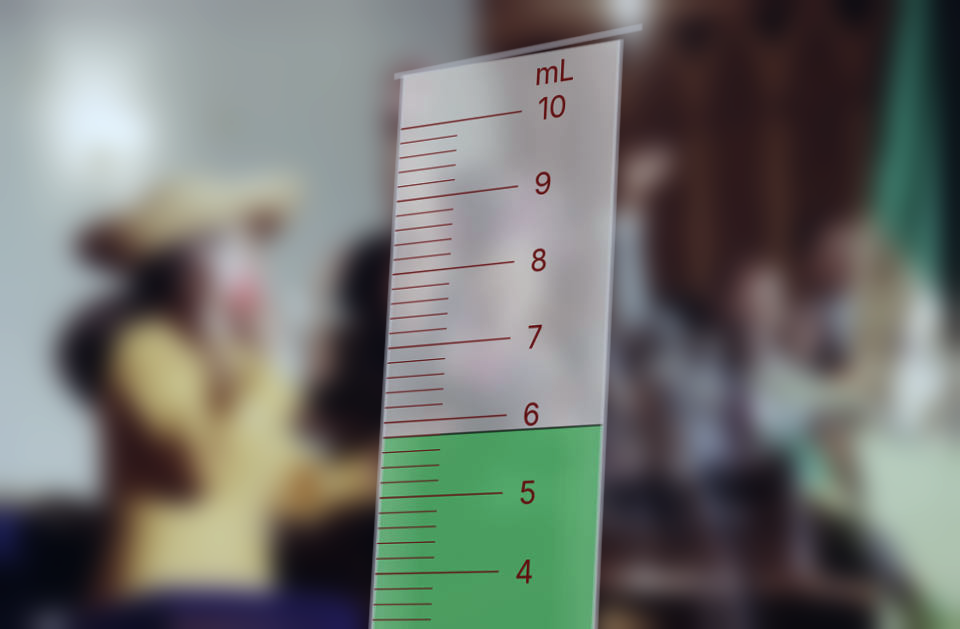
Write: 5.8 mL
